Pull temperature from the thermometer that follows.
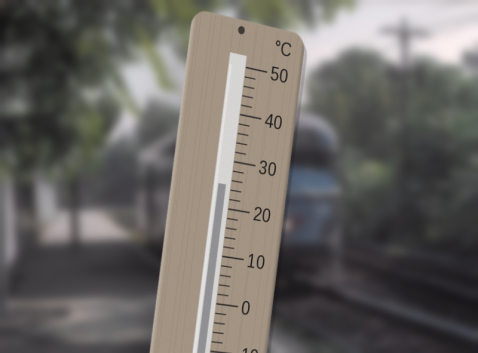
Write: 25 °C
